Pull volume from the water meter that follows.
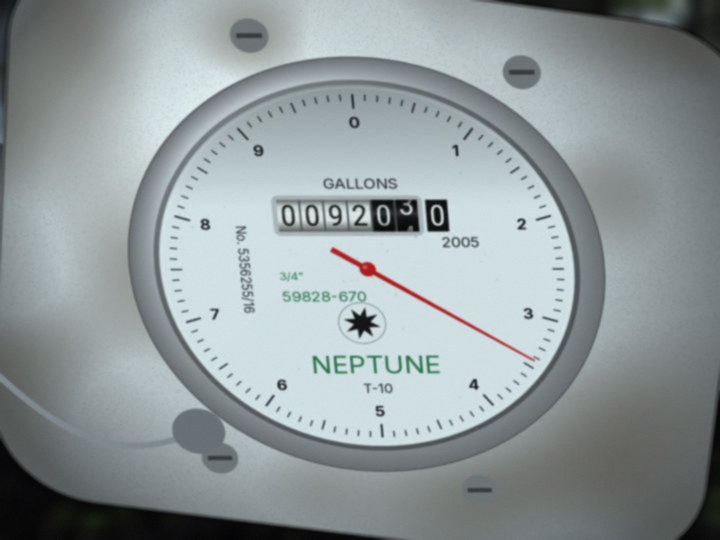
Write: 92033.4 gal
